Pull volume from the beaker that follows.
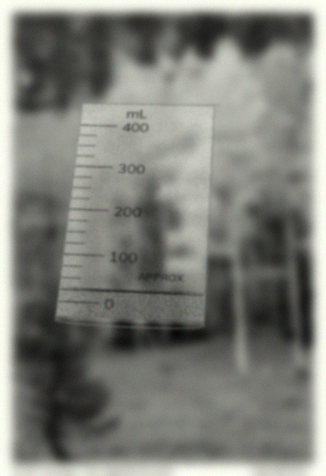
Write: 25 mL
